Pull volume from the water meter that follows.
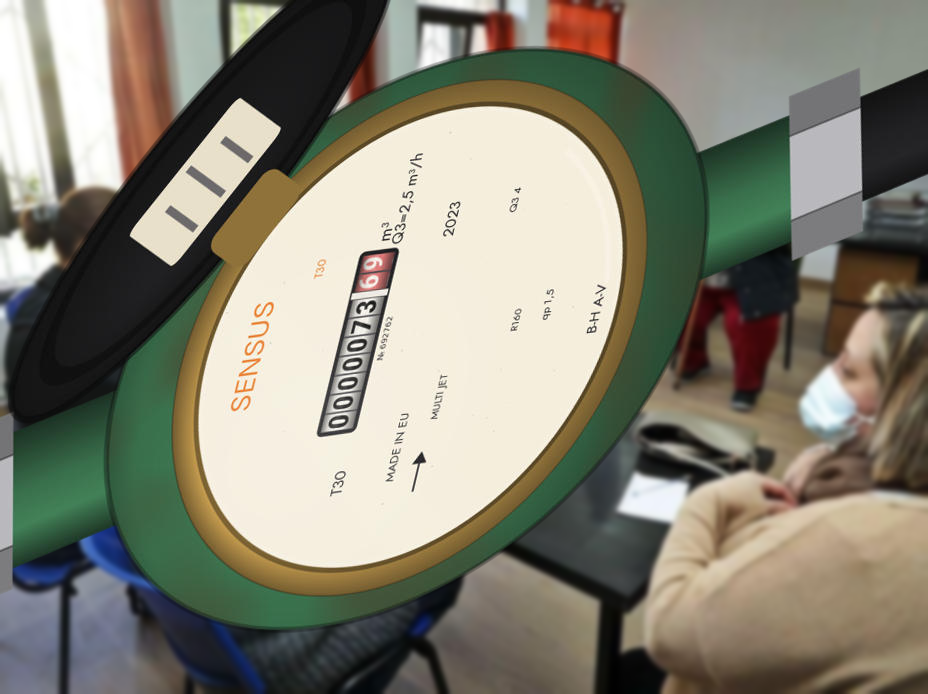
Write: 73.69 m³
